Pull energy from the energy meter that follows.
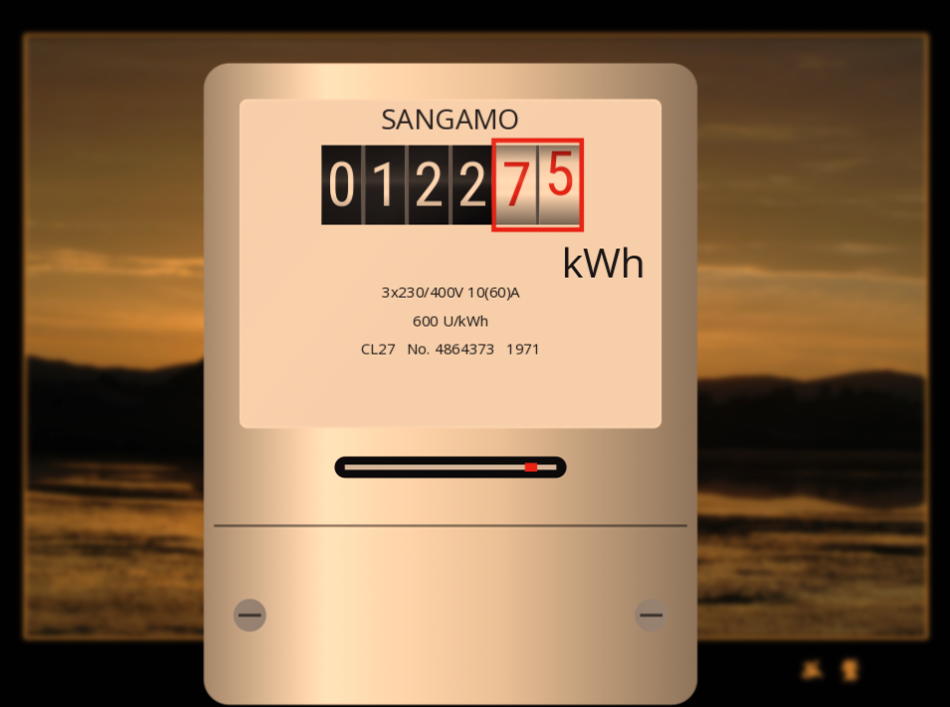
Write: 122.75 kWh
